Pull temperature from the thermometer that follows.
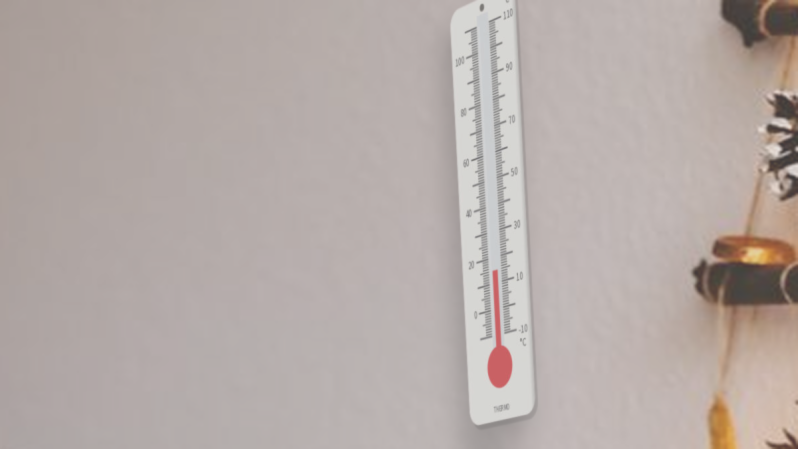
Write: 15 °C
